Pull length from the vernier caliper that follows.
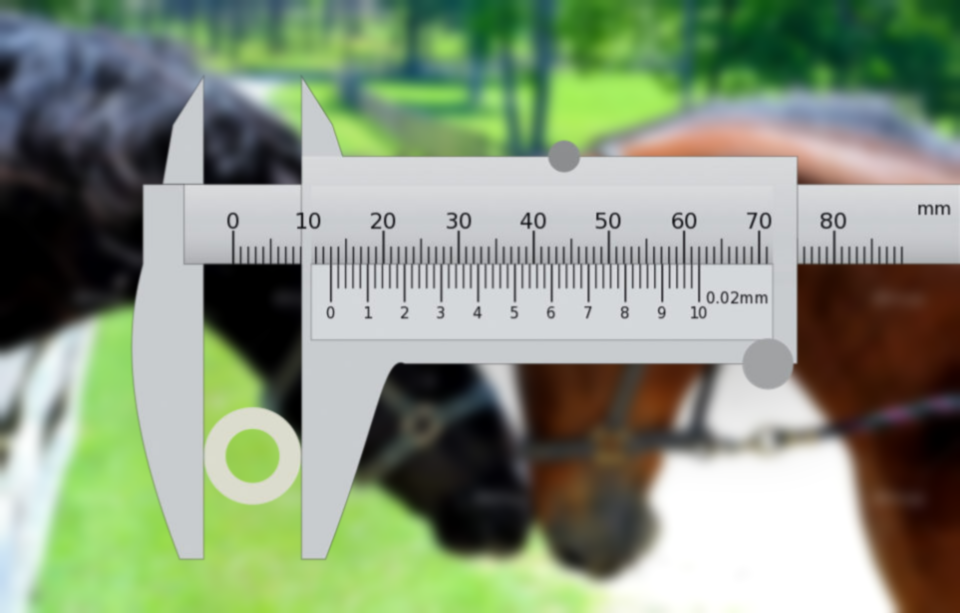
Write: 13.0 mm
